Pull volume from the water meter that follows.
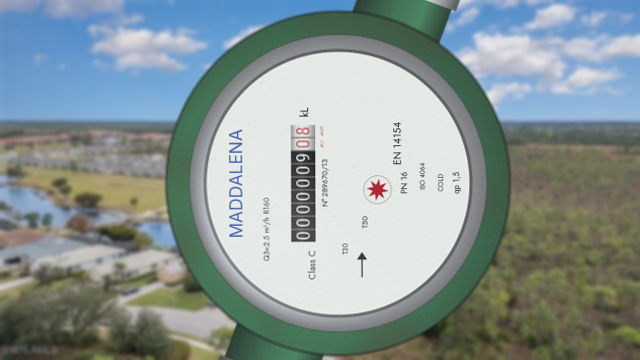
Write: 9.08 kL
